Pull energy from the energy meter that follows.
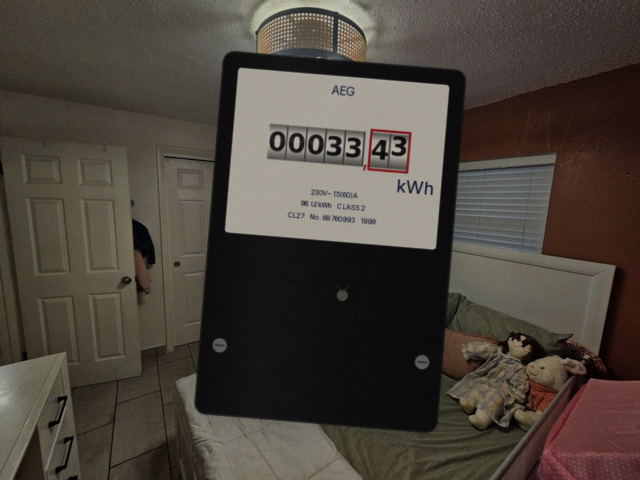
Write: 33.43 kWh
